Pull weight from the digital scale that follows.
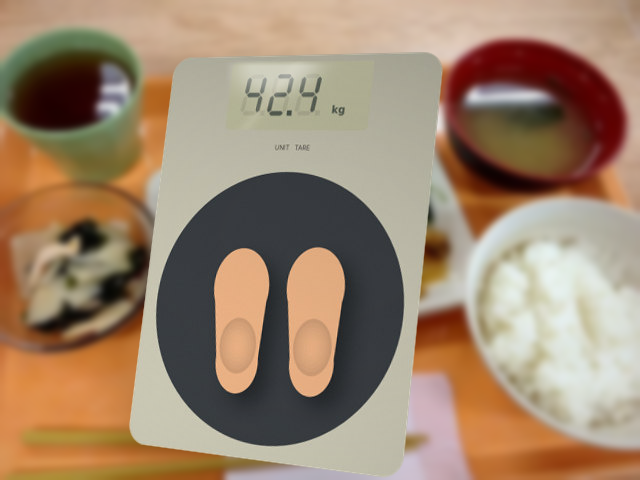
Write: 42.4 kg
